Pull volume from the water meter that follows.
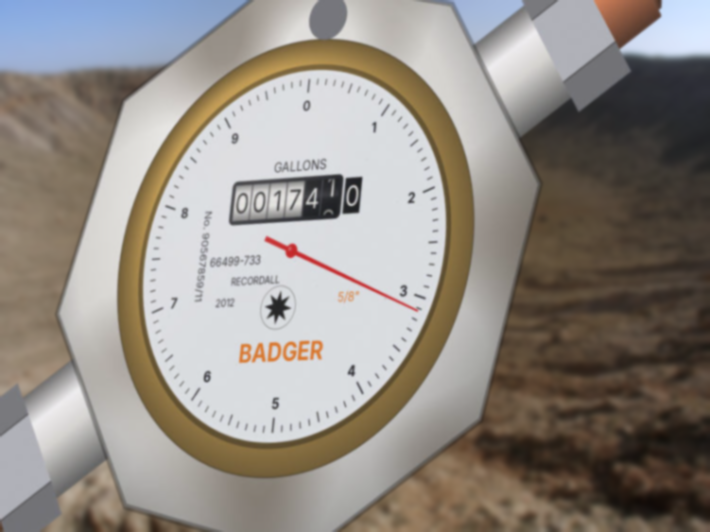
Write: 17413.1 gal
